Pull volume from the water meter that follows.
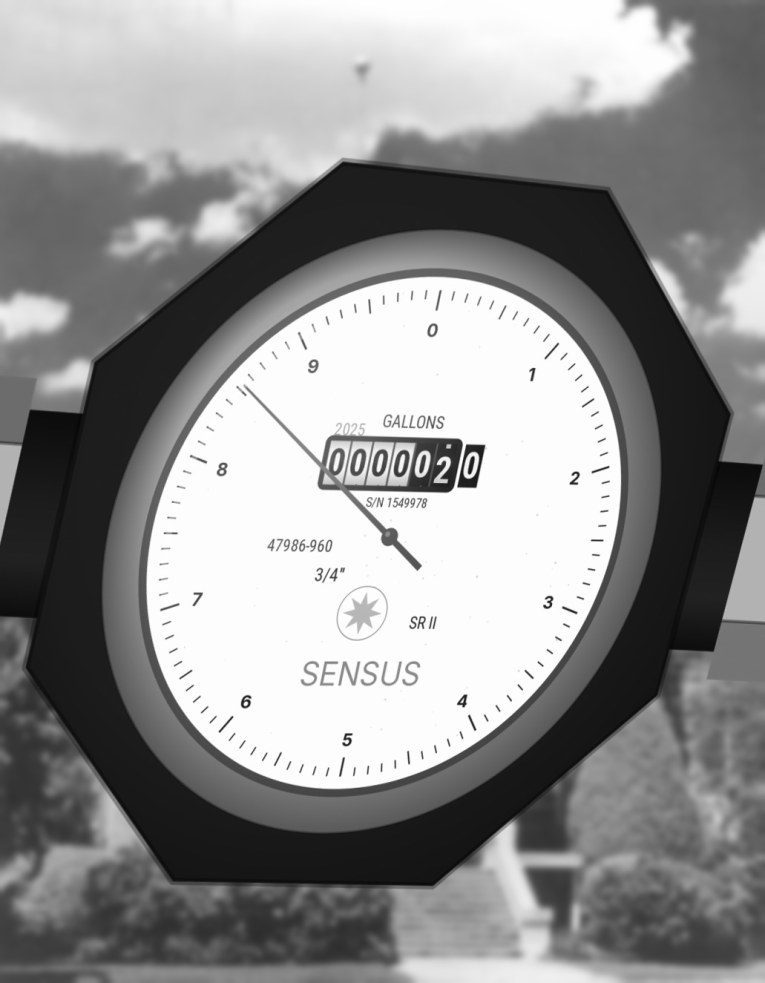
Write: 18.5 gal
